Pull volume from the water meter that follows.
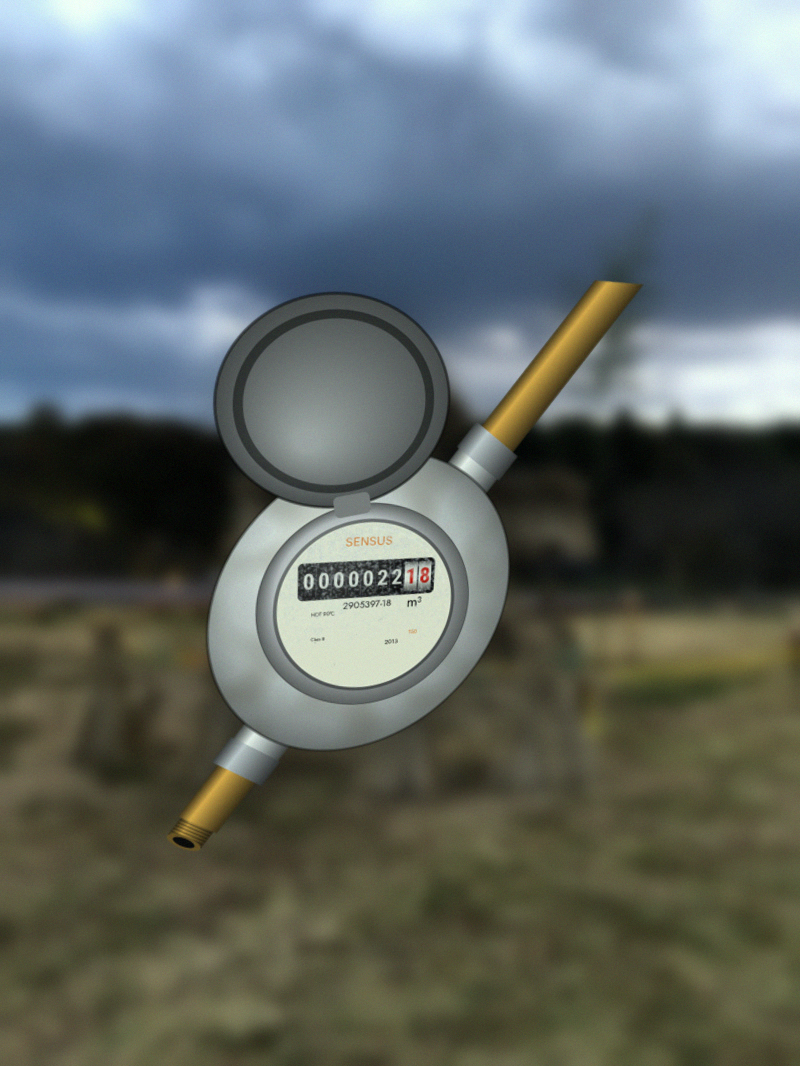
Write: 22.18 m³
